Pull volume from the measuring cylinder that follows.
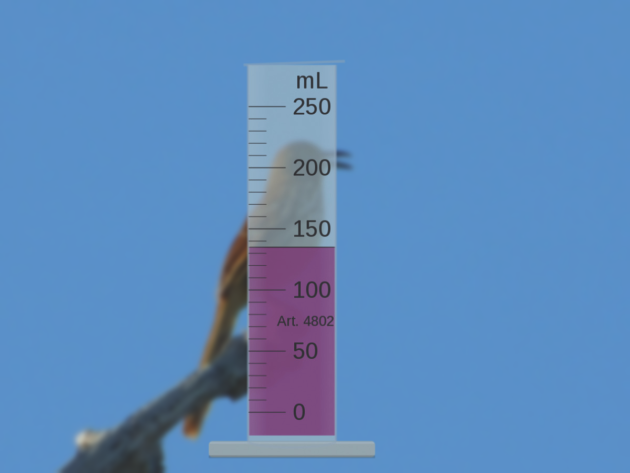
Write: 135 mL
